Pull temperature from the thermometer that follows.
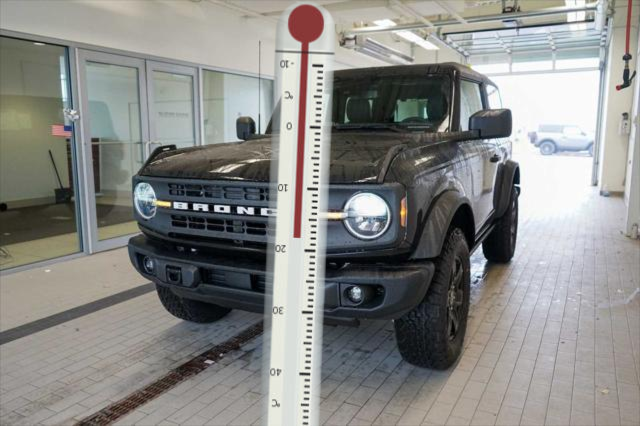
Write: 18 °C
